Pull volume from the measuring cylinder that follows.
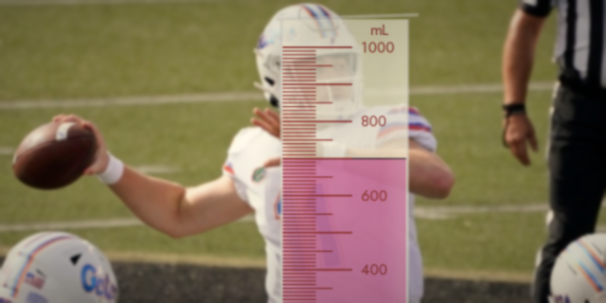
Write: 700 mL
